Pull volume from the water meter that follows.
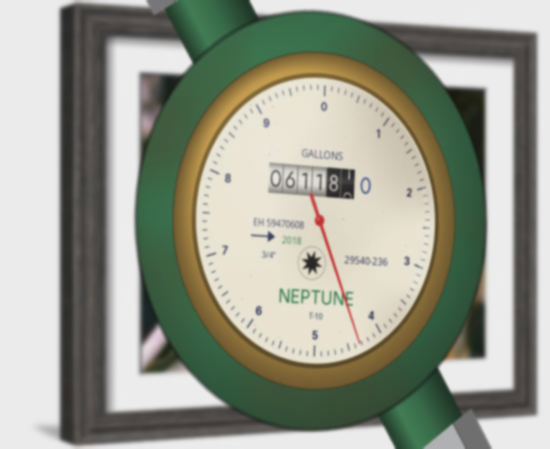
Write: 611814.3 gal
